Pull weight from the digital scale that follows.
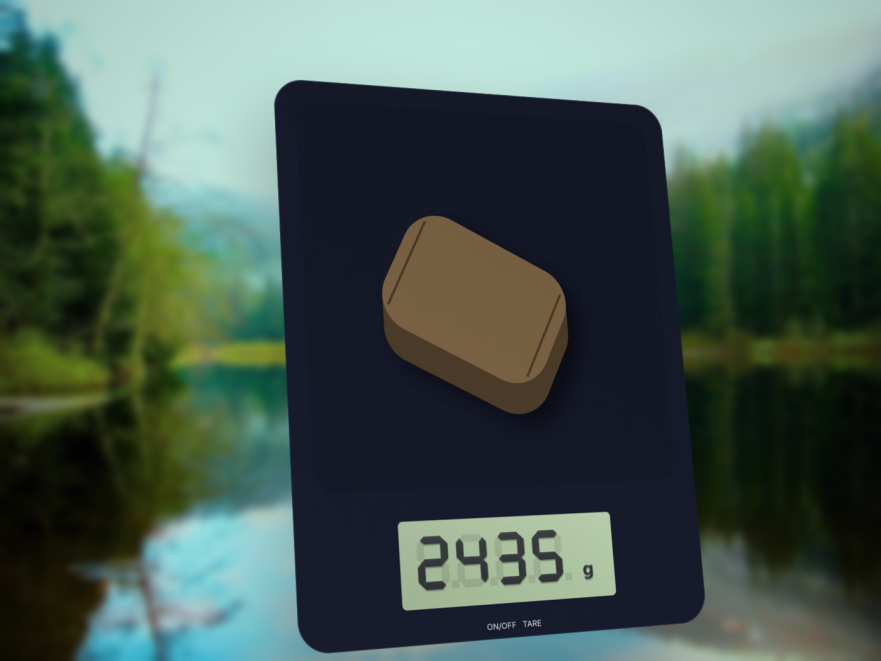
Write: 2435 g
